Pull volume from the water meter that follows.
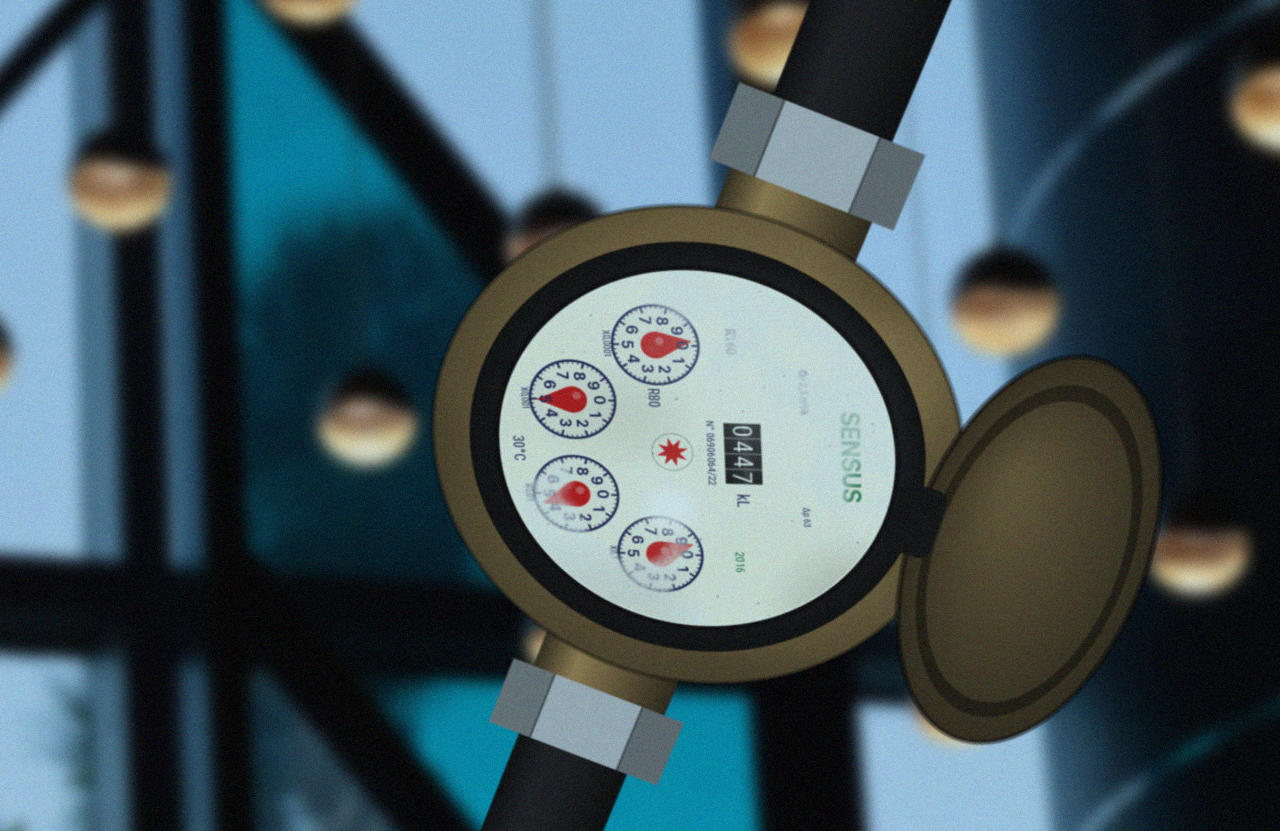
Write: 446.9449 kL
